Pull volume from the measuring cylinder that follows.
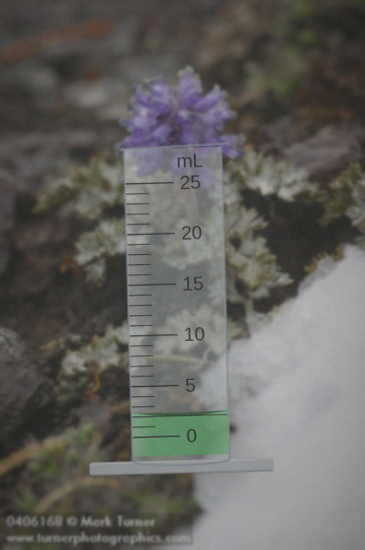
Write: 2 mL
